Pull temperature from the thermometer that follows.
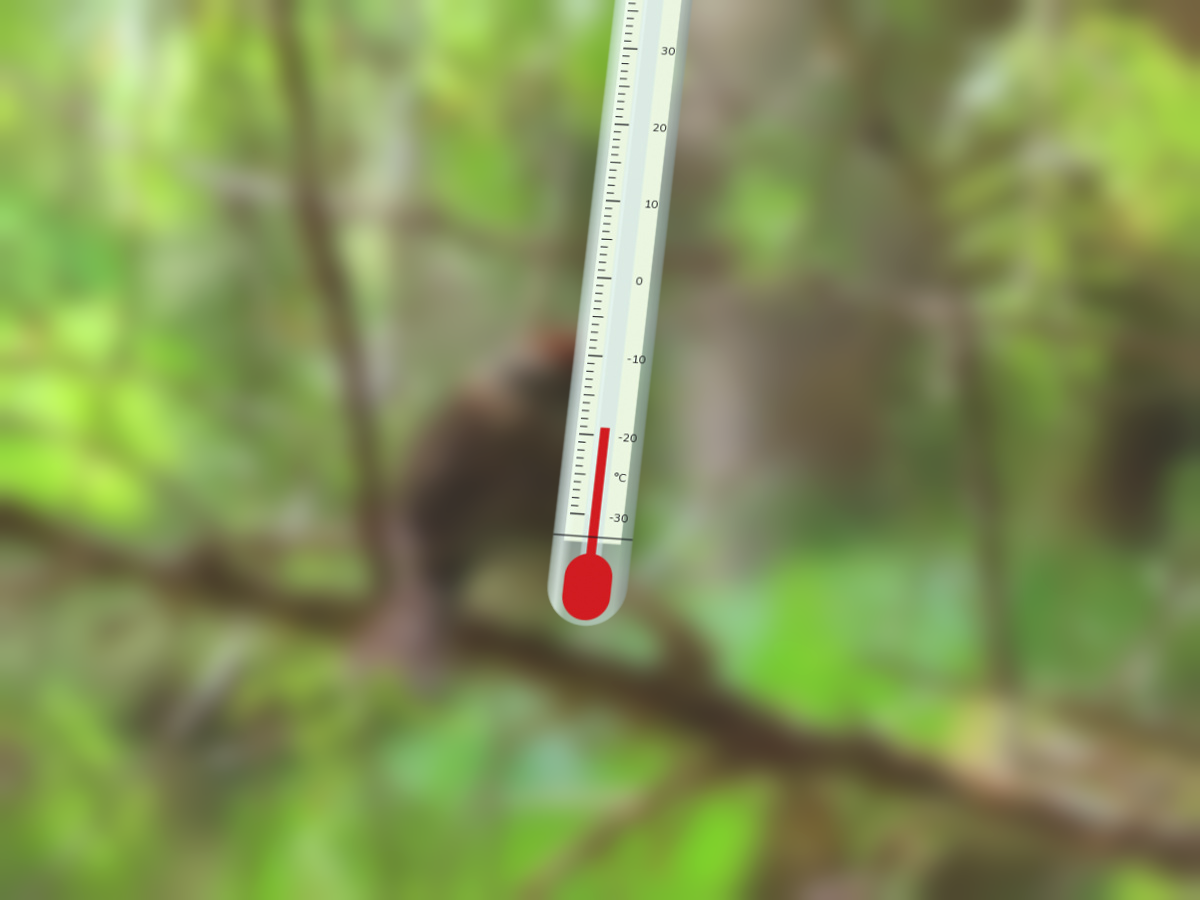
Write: -19 °C
